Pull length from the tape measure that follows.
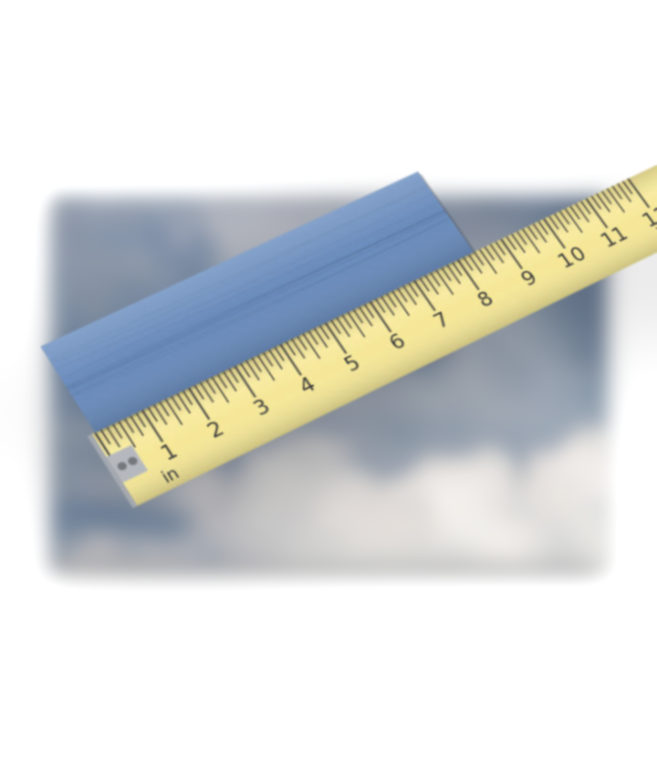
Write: 8.375 in
